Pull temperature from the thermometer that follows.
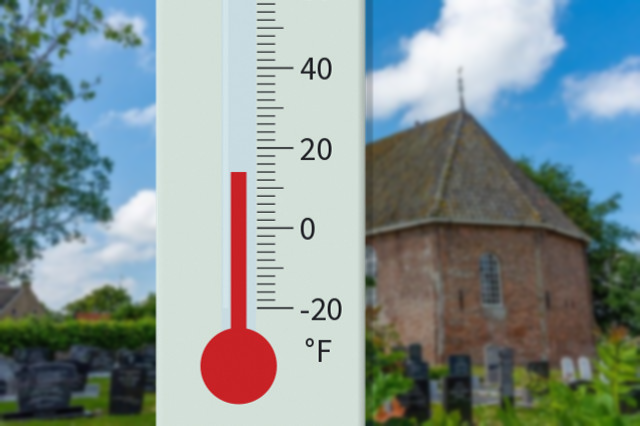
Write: 14 °F
